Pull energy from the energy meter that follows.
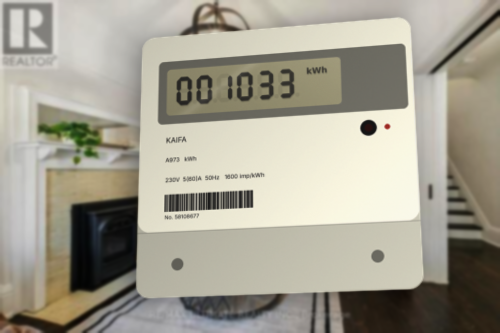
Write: 1033 kWh
